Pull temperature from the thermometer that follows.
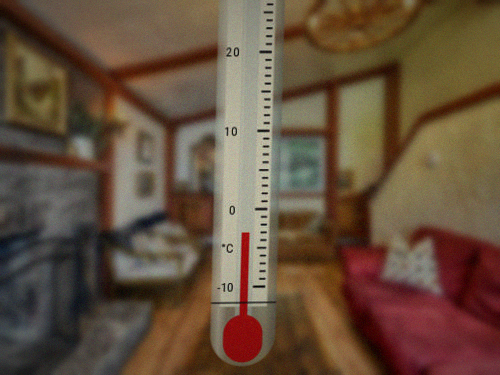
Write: -3 °C
